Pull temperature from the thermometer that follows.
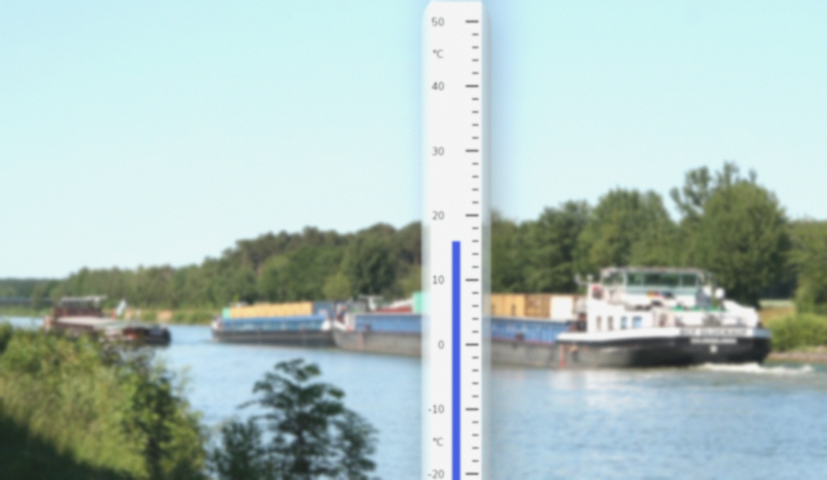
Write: 16 °C
